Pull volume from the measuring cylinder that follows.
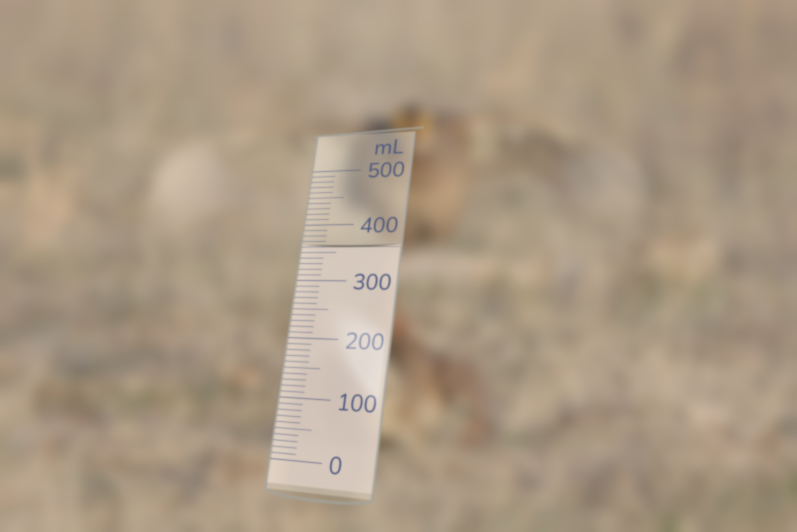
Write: 360 mL
